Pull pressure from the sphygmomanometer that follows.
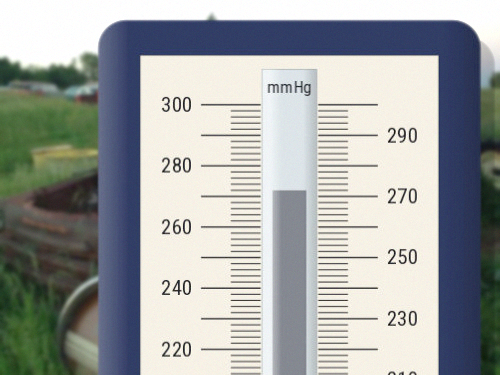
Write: 272 mmHg
